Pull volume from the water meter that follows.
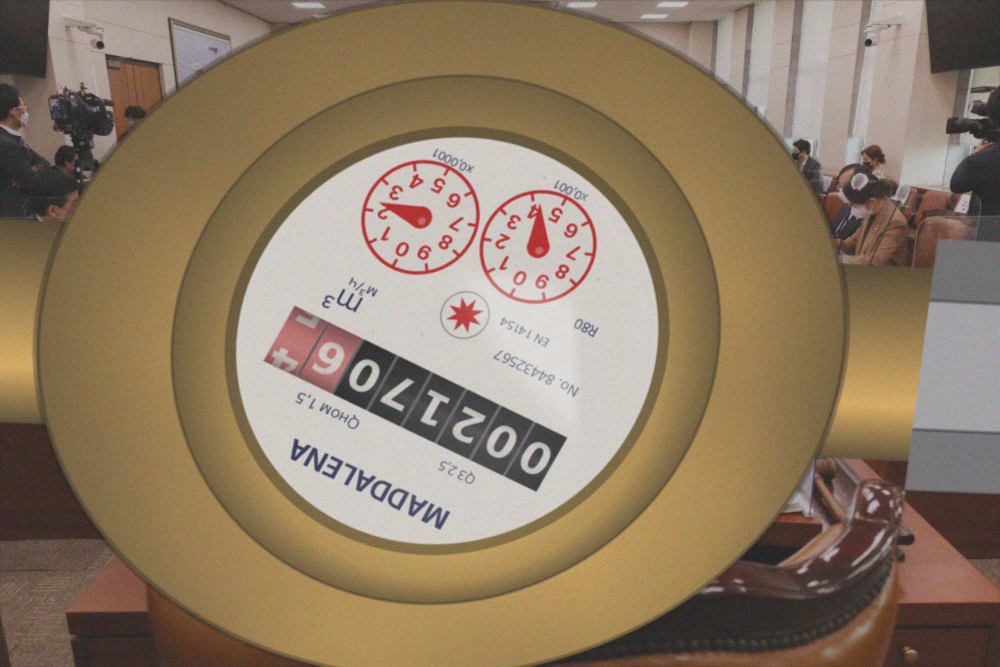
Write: 2170.6442 m³
